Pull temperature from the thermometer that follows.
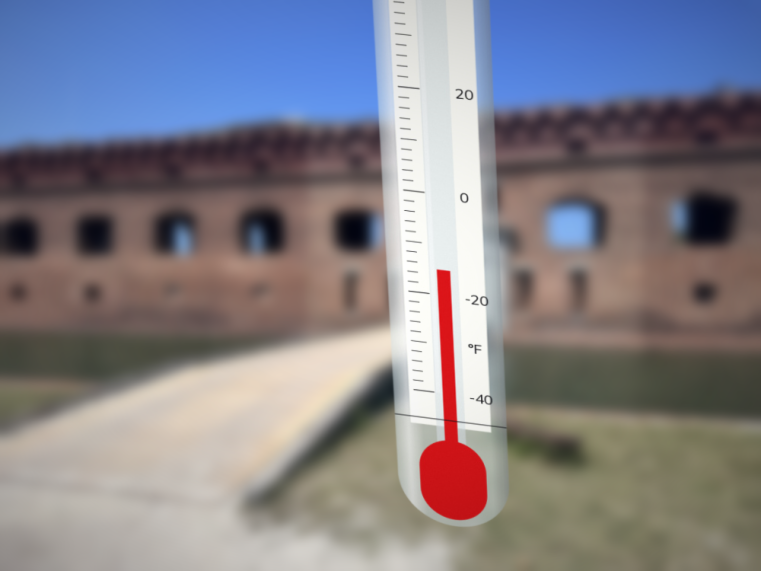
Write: -15 °F
